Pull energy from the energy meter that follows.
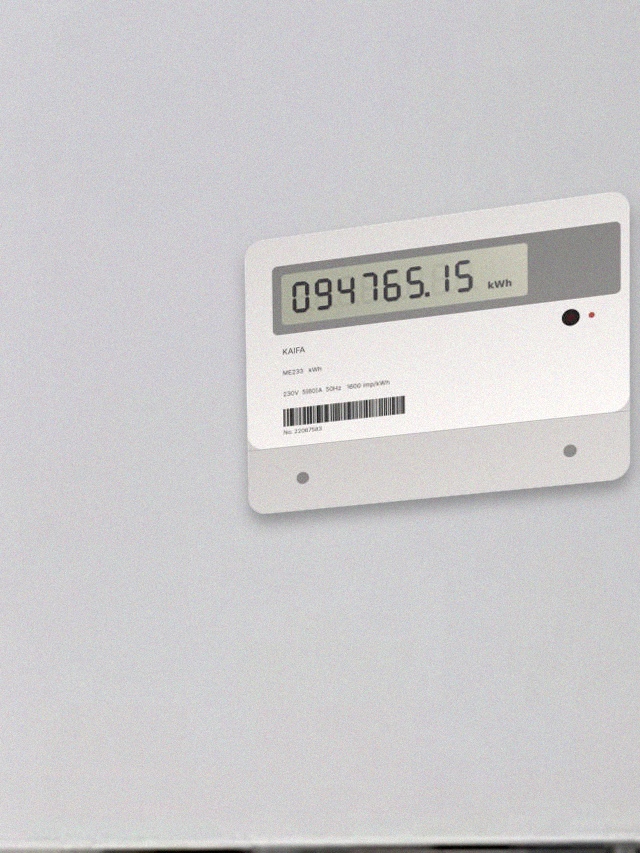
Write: 94765.15 kWh
